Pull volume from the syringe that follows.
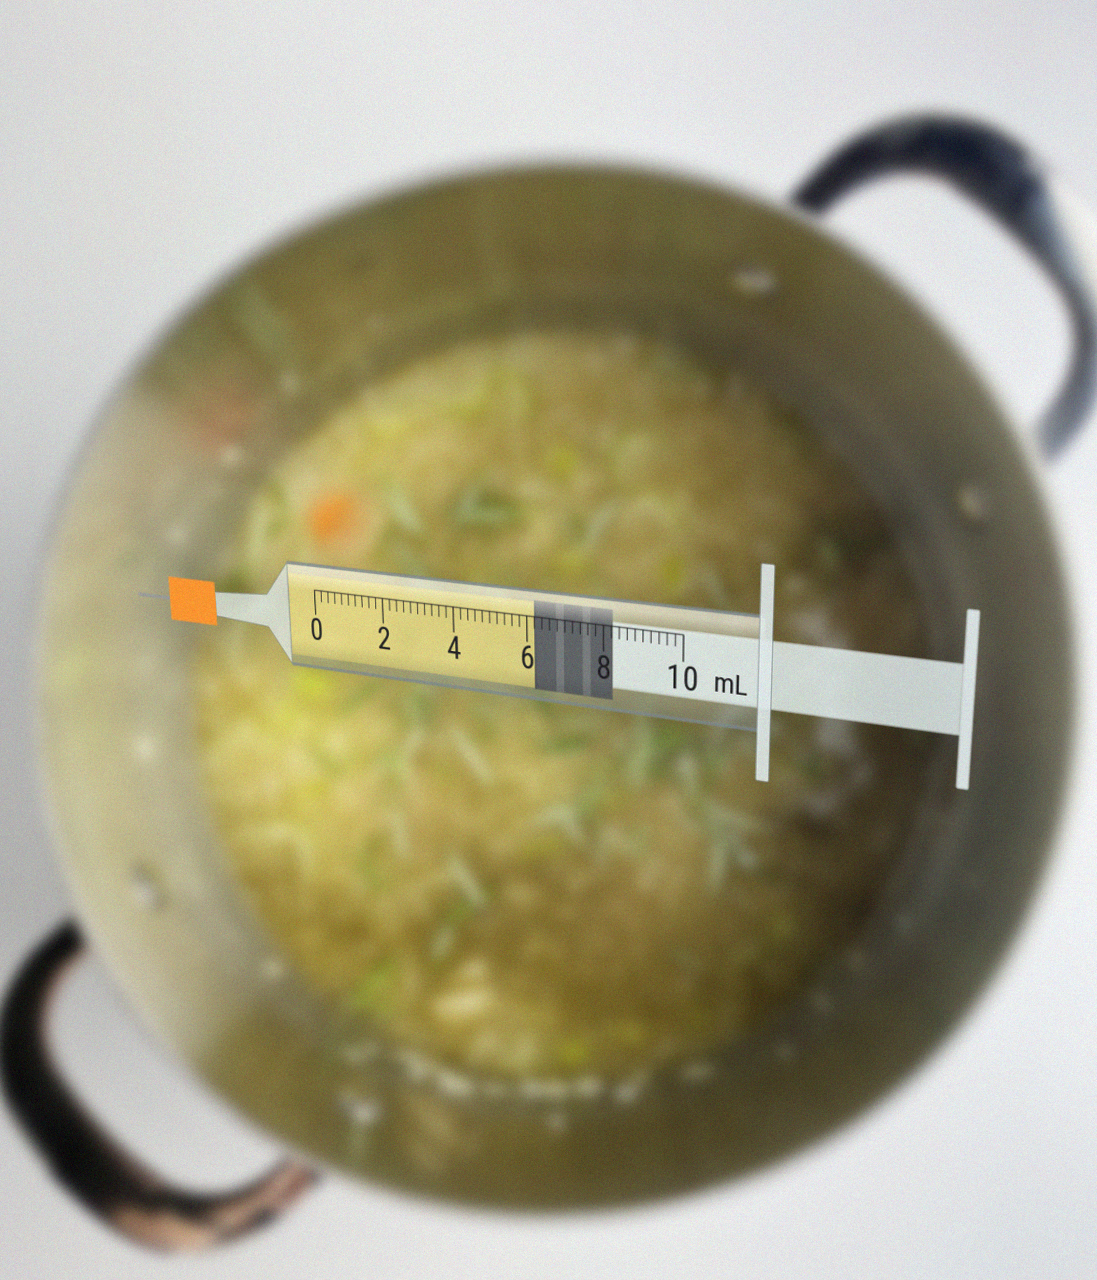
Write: 6.2 mL
